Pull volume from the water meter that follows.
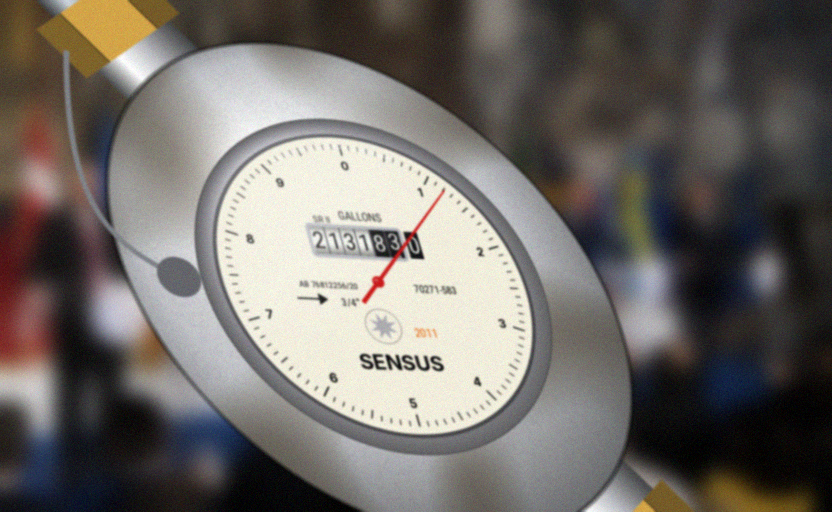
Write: 2131831.2 gal
